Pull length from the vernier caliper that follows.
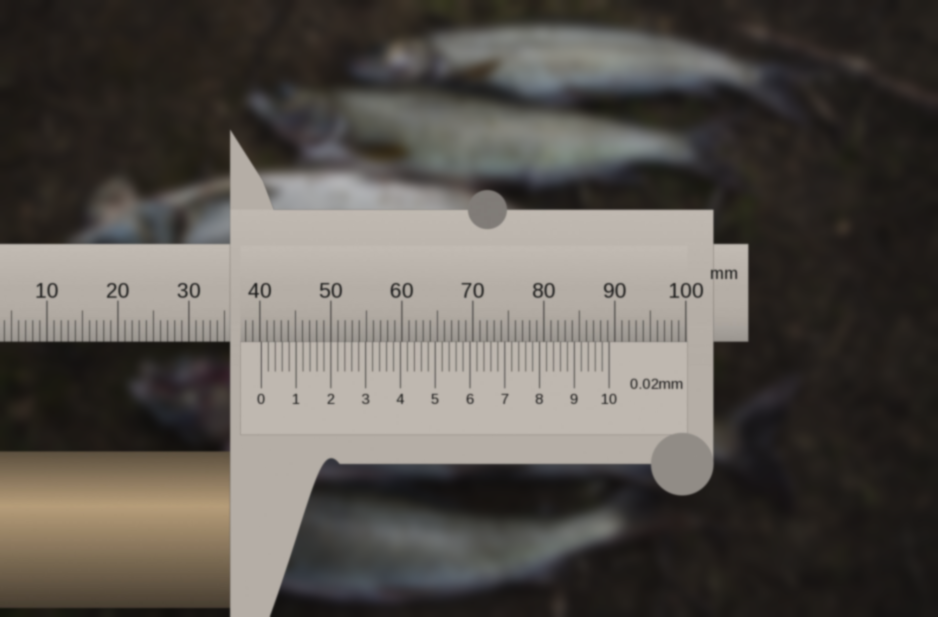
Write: 40.2 mm
